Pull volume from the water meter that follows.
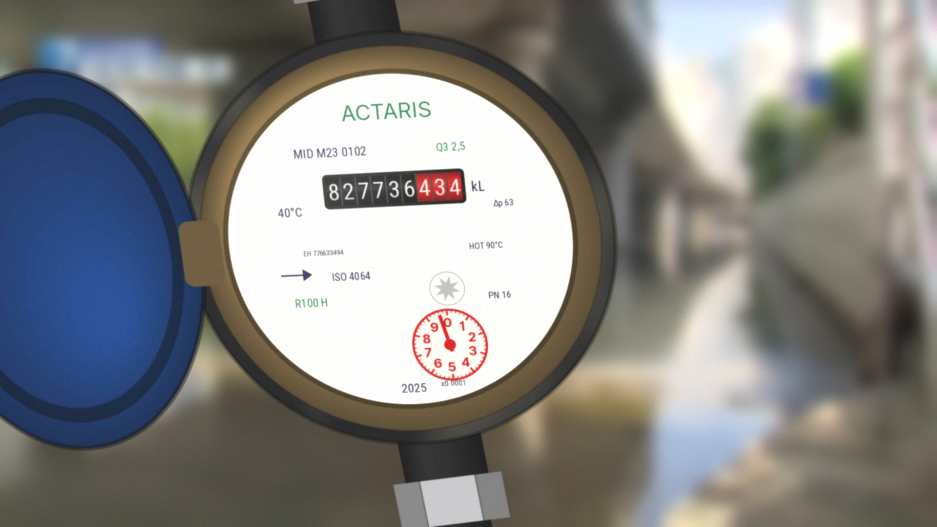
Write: 827736.4339 kL
